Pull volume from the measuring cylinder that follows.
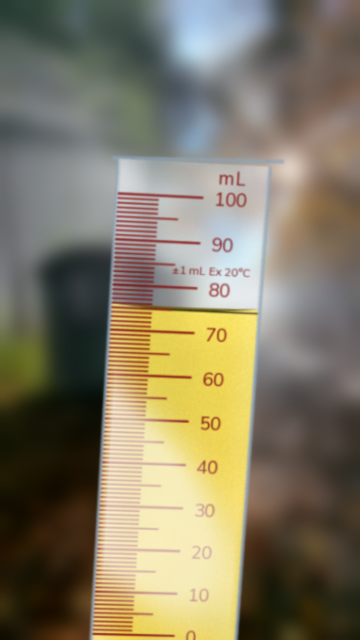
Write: 75 mL
